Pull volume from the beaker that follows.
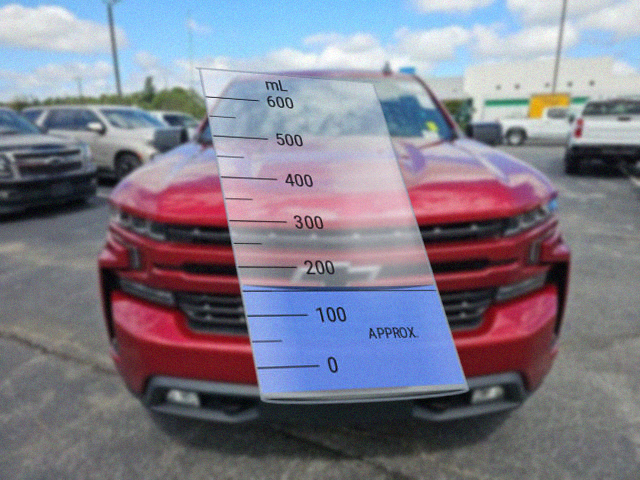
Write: 150 mL
